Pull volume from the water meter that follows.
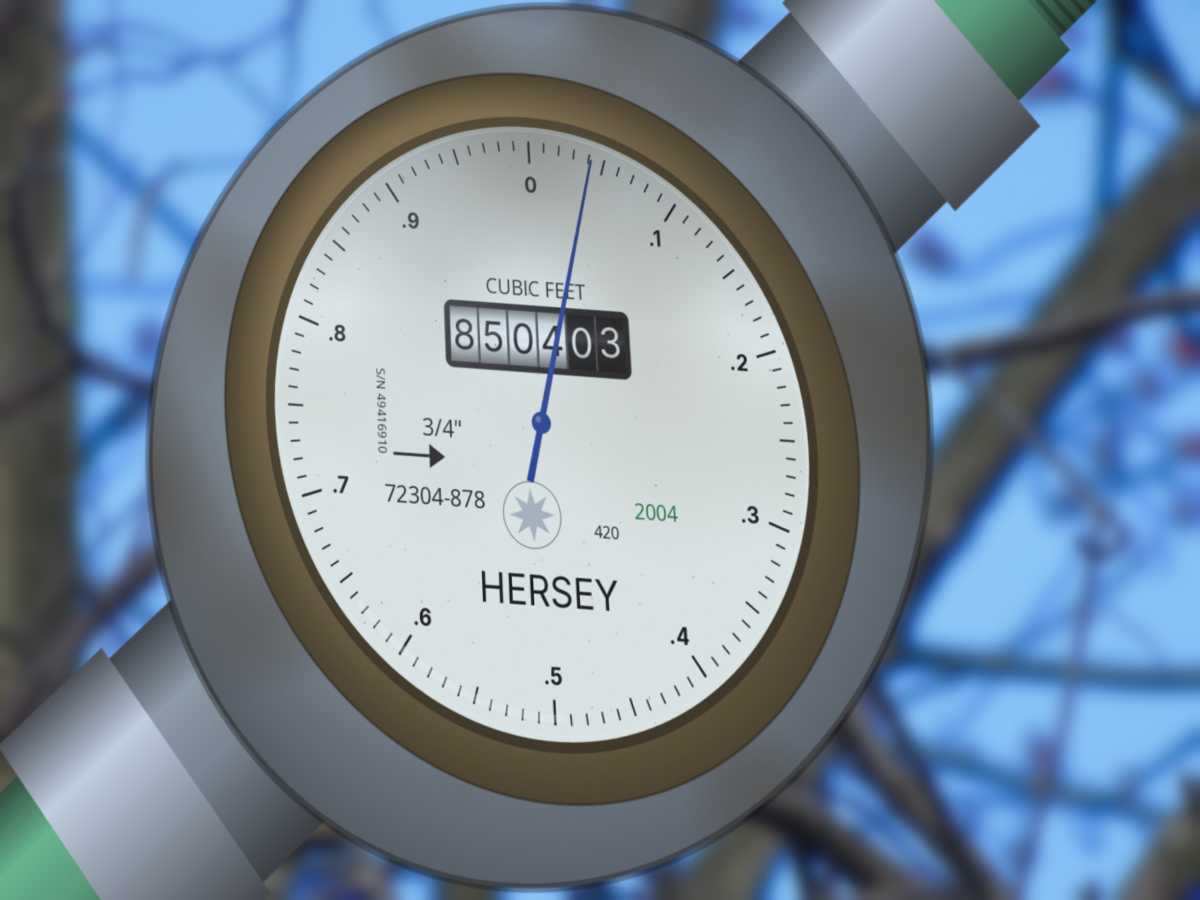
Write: 850403.04 ft³
